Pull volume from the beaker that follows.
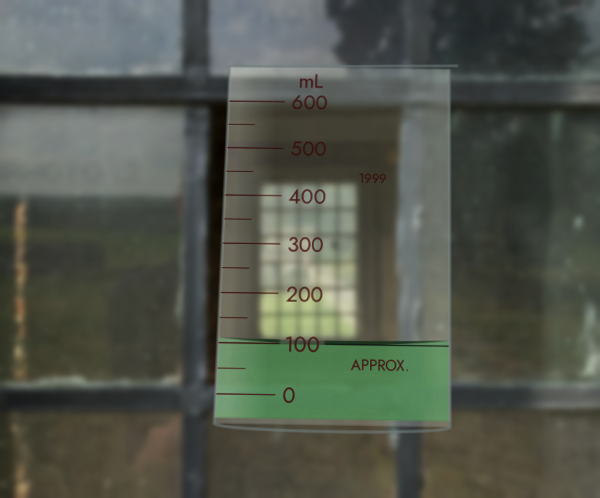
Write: 100 mL
